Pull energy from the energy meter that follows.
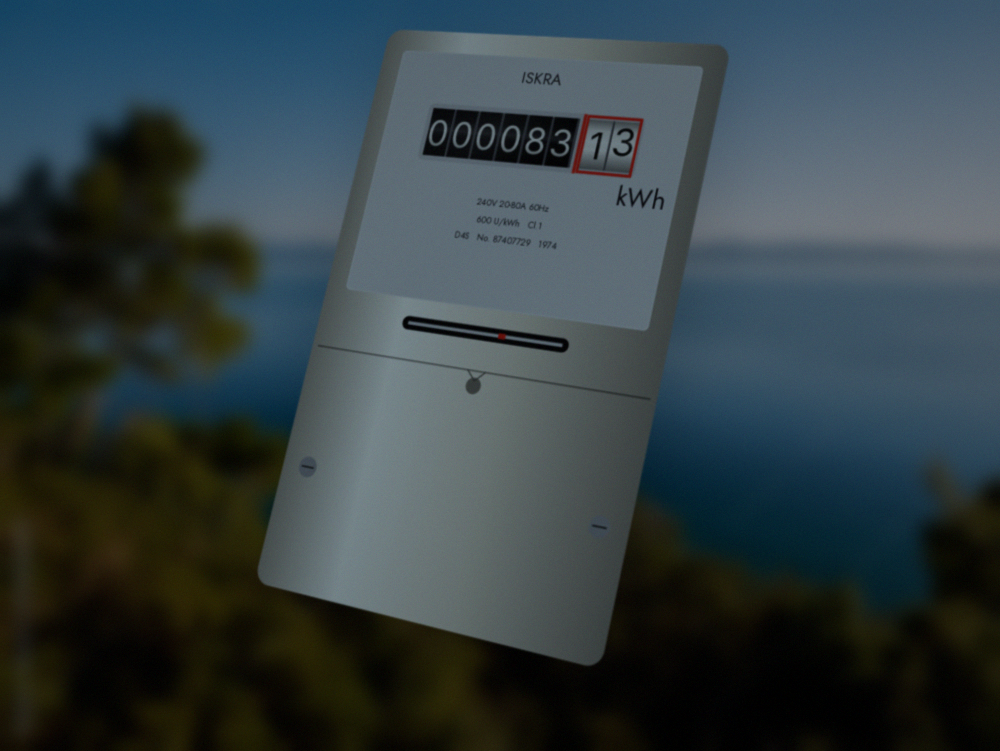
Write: 83.13 kWh
